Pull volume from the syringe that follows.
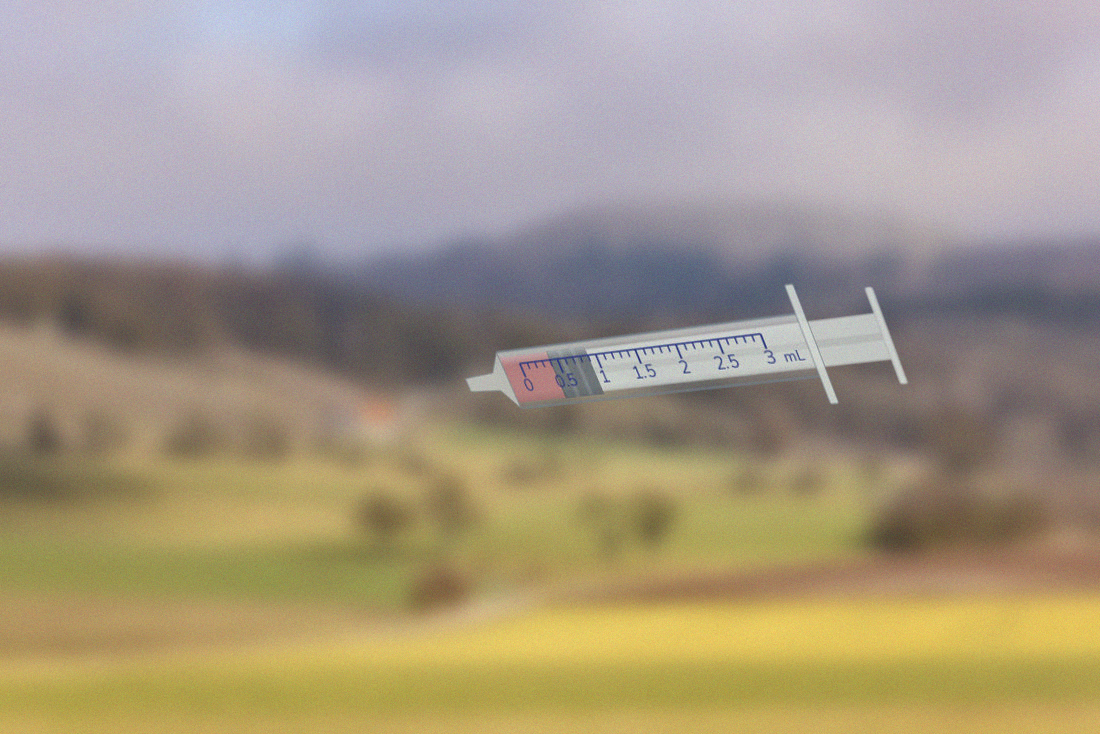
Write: 0.4 mL
